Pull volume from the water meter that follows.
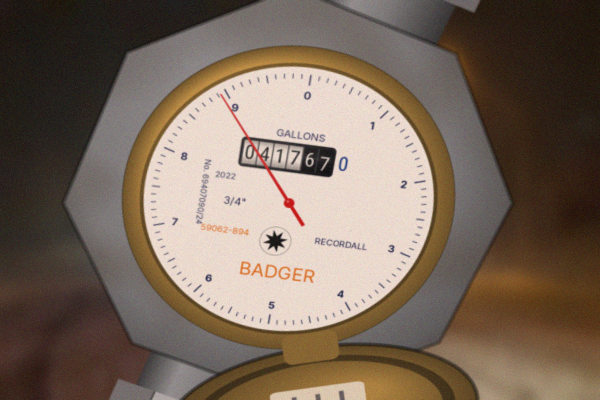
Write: 417668.9 gal
